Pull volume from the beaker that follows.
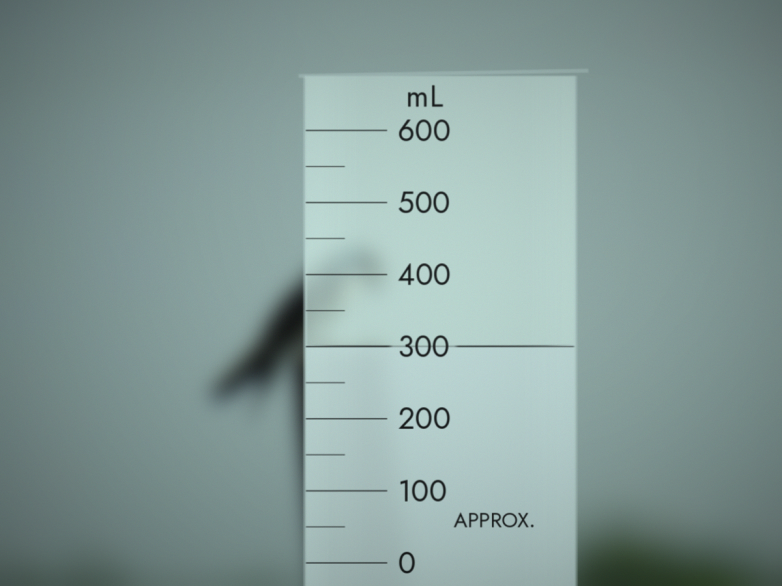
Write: 300 mL
